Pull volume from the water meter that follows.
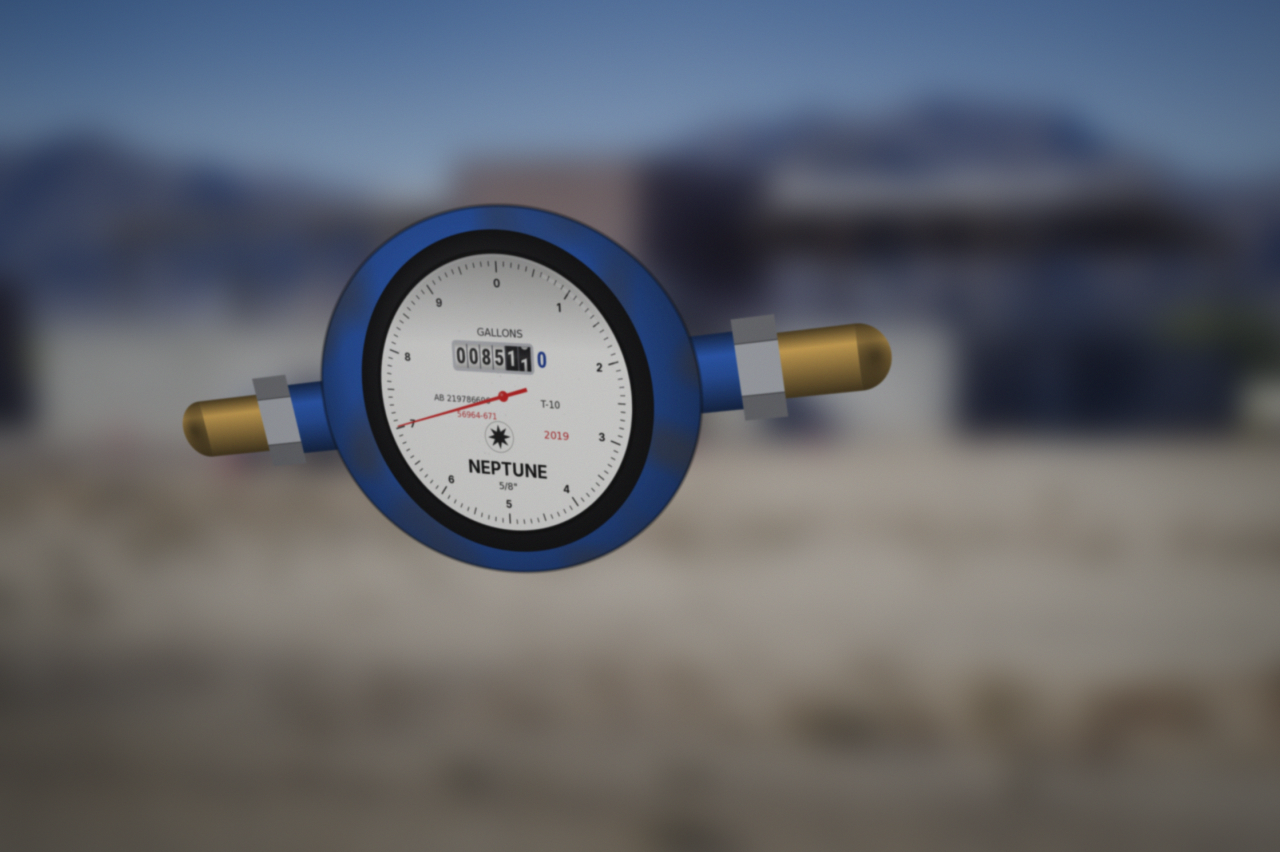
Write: 85107.0 gal
